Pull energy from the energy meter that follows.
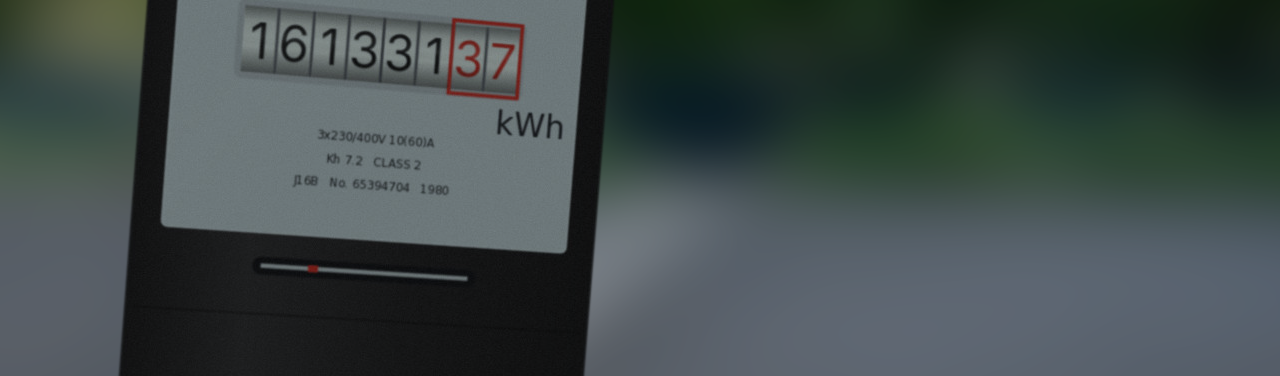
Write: 161331.37 kWh
